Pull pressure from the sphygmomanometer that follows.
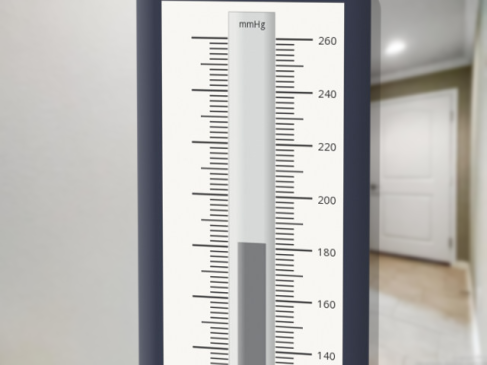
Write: 182 mmHg
